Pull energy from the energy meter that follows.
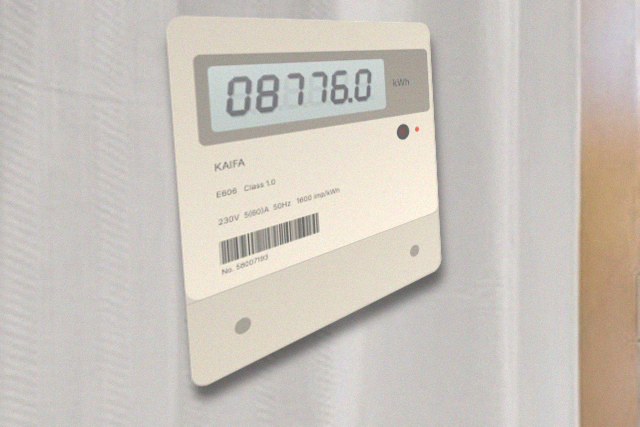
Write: 8776.0 kWh
